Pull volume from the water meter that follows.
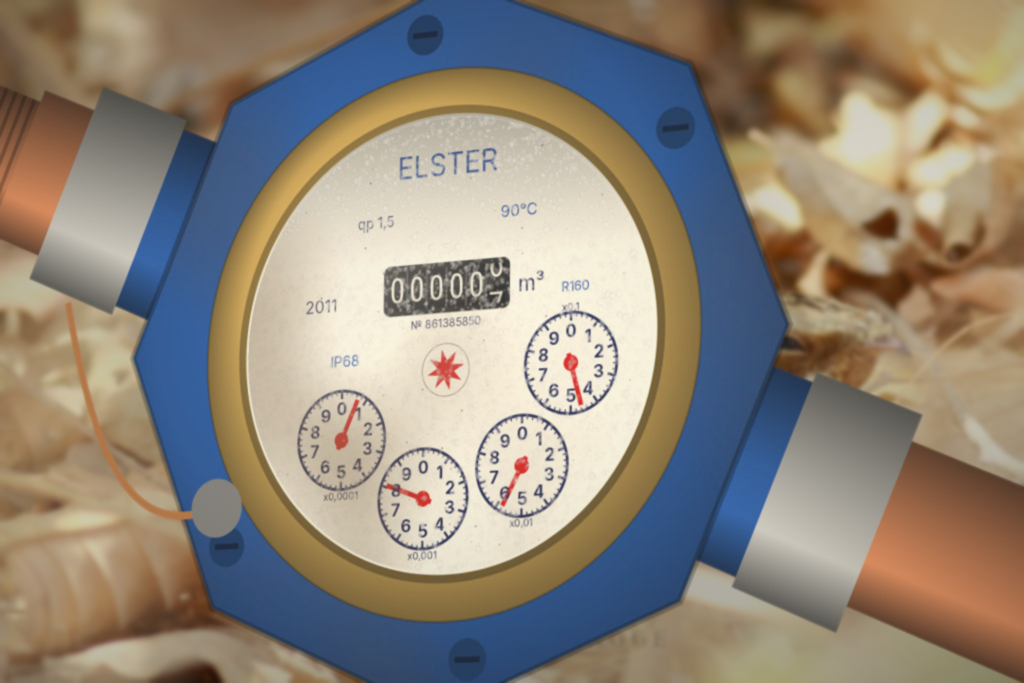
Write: 6.4580 m³
